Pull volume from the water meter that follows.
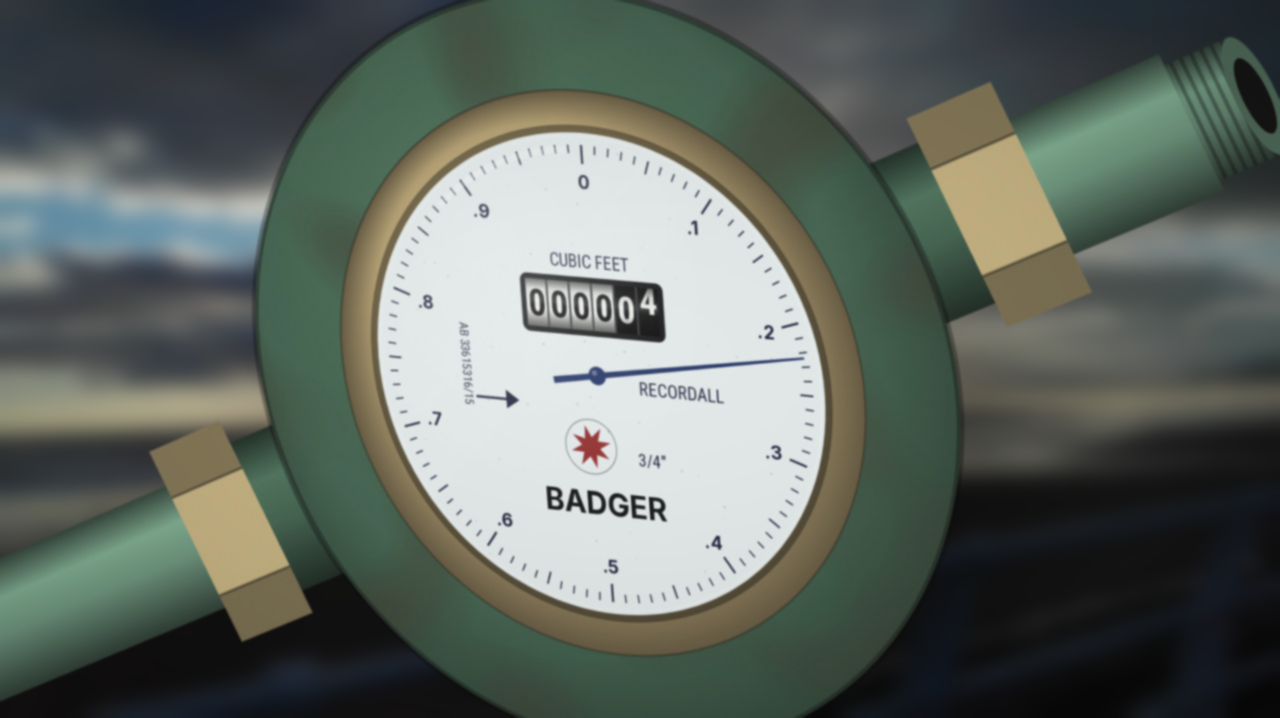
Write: 4.22 ft³
